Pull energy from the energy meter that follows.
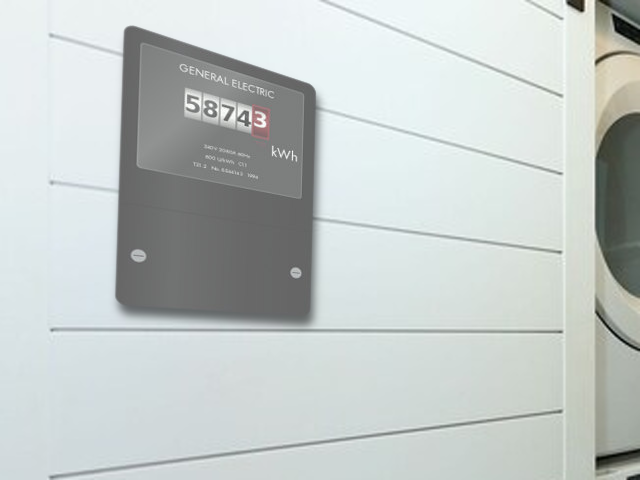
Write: 5874.3 kWh
